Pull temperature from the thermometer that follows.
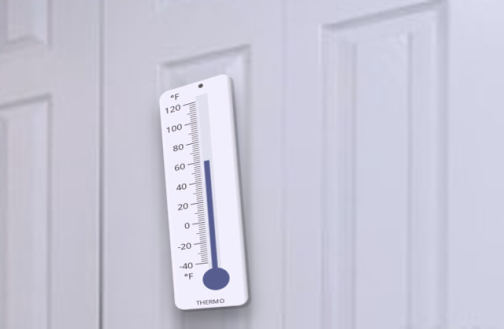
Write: 60 °F
